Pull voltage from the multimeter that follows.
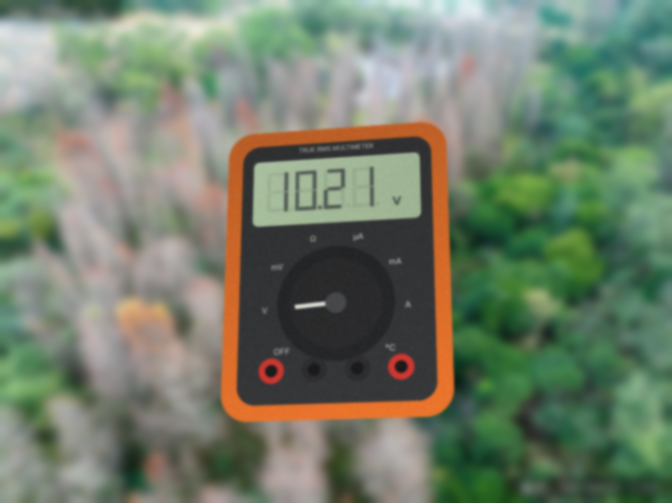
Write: 10.21 V
